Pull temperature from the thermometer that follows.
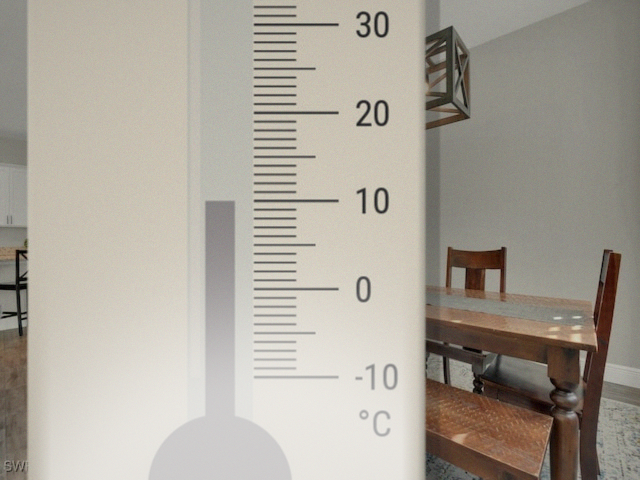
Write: 10 °C
